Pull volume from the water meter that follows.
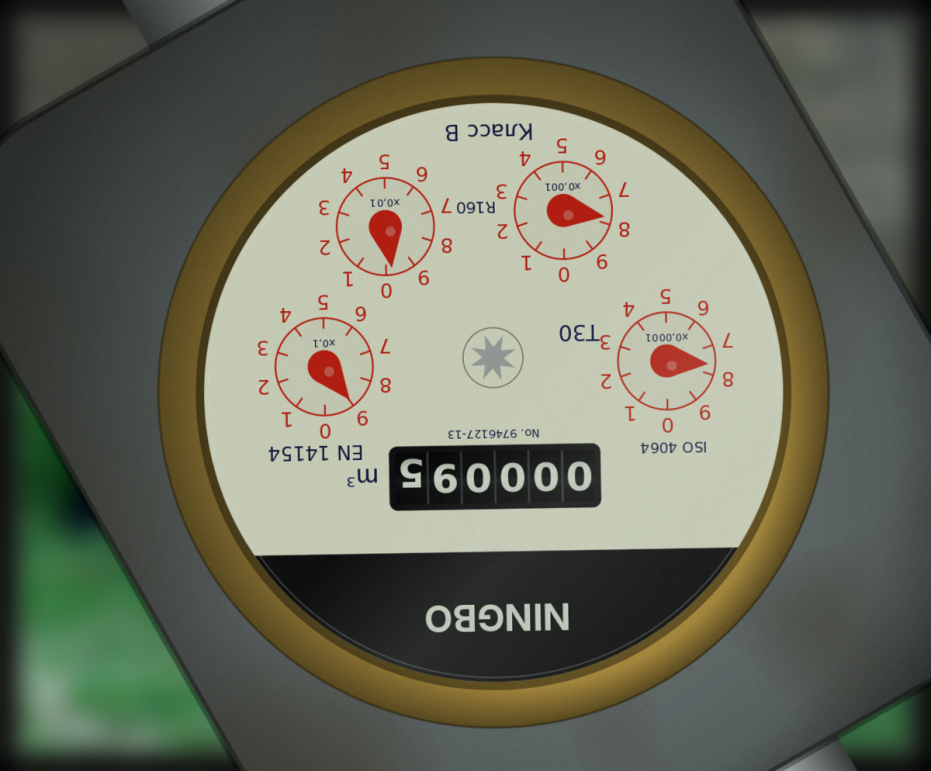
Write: 94.8977 m³
